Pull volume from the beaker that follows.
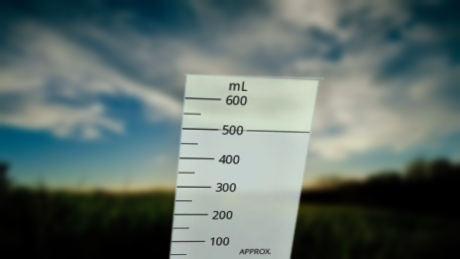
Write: 500 mL
